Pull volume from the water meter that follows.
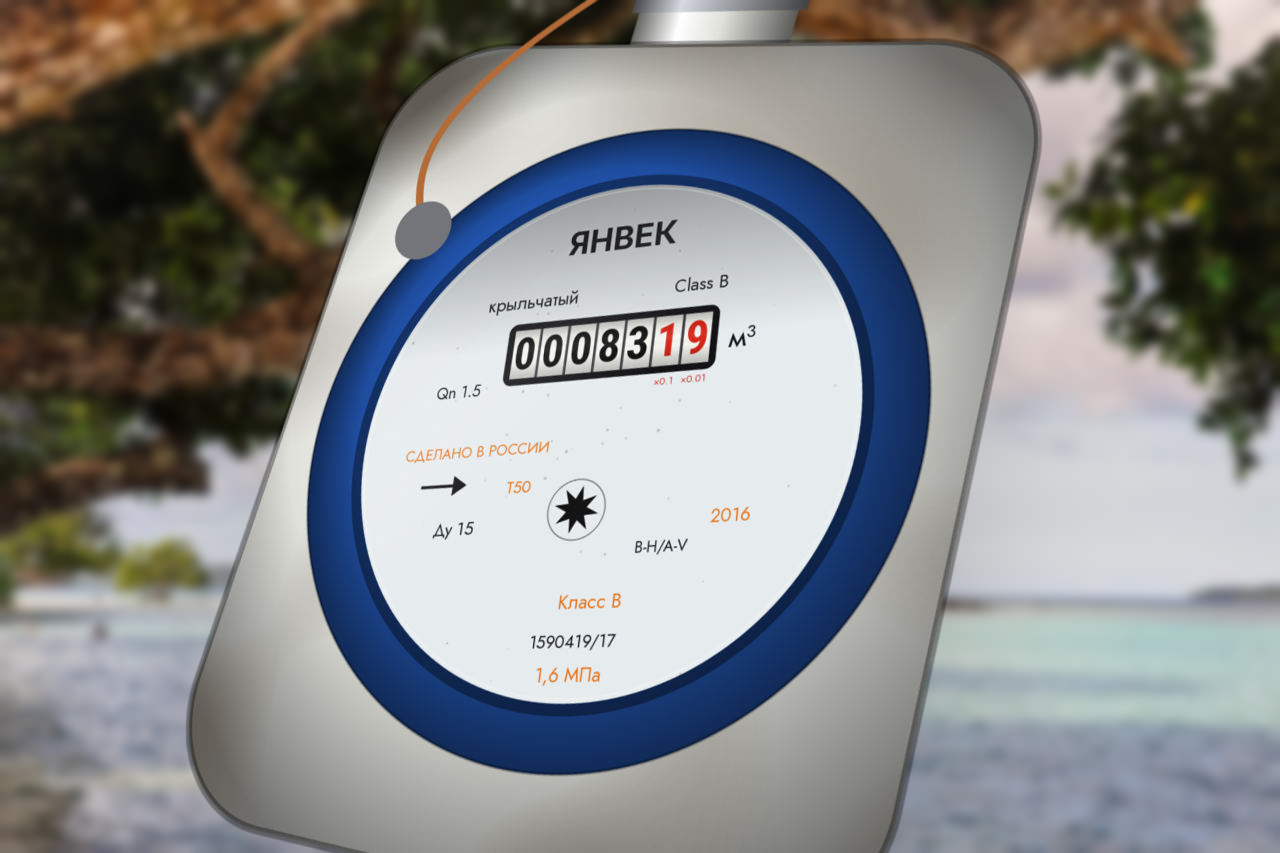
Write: 83.19 m³
